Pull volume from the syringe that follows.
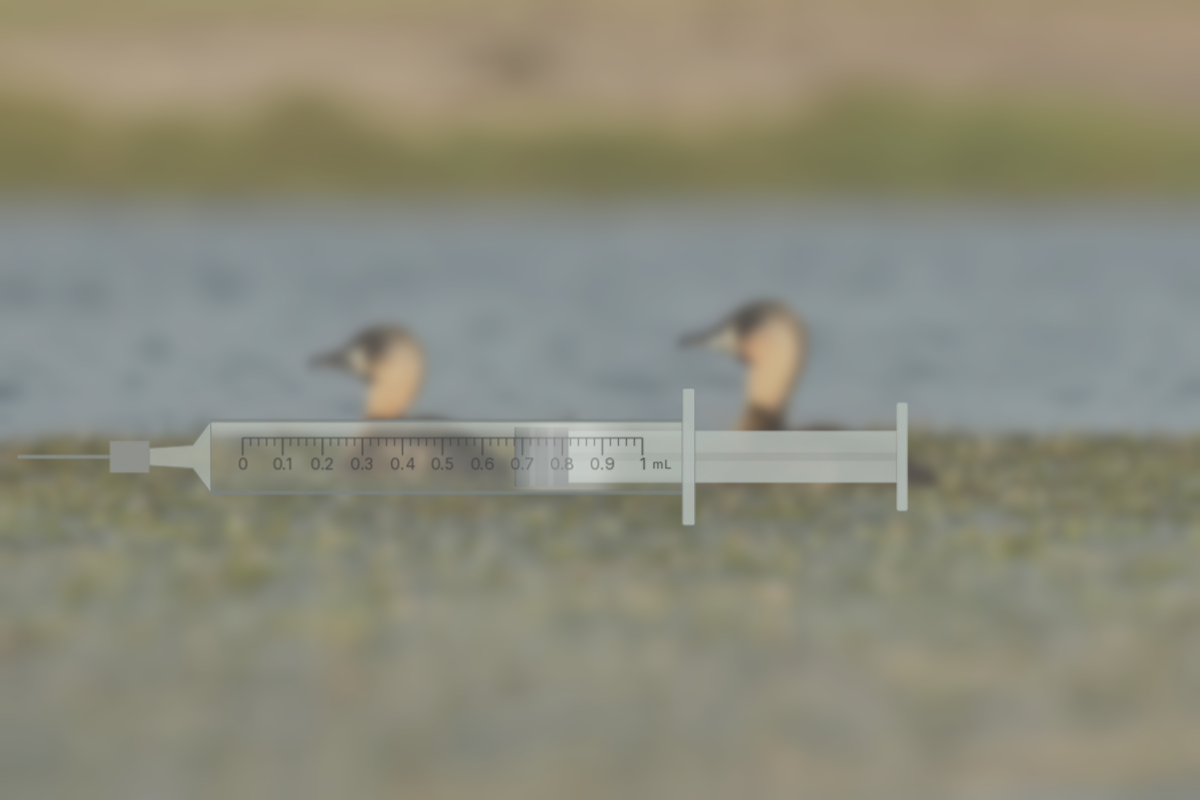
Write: 0.68 mL
